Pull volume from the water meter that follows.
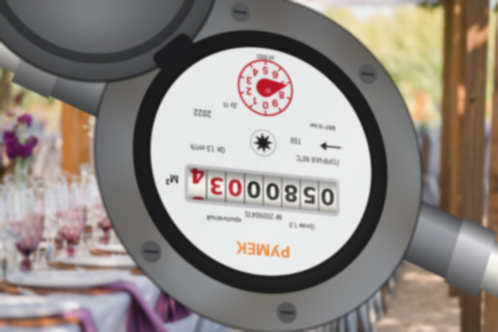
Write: 5800.0337 m³
